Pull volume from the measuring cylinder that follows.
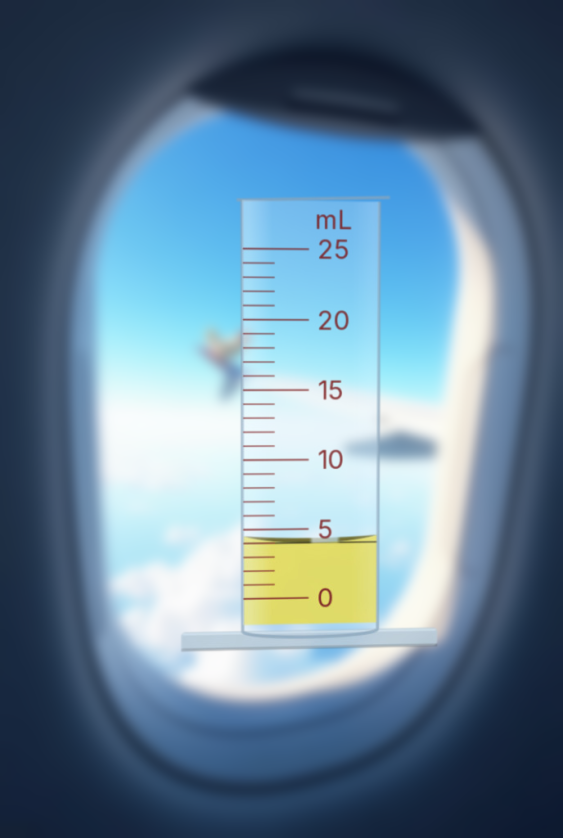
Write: 4 mL
